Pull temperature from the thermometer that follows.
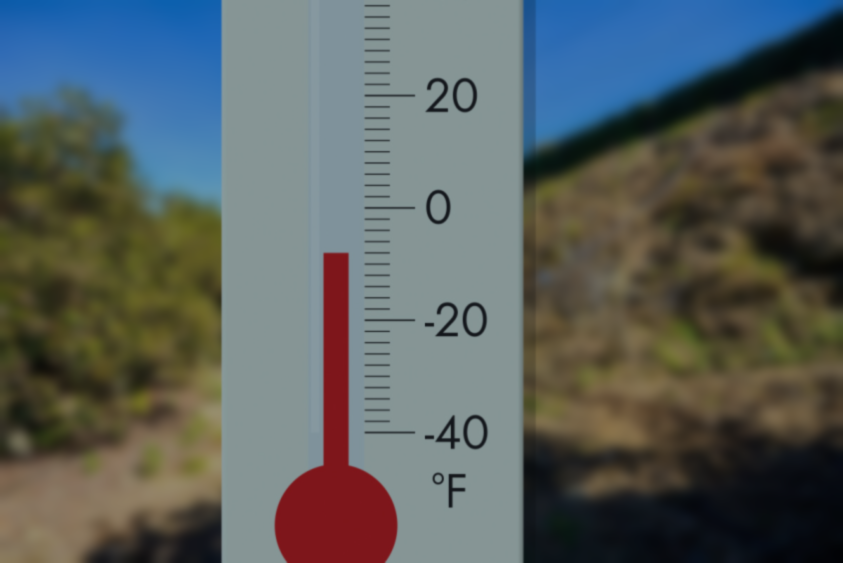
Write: -8 °F
